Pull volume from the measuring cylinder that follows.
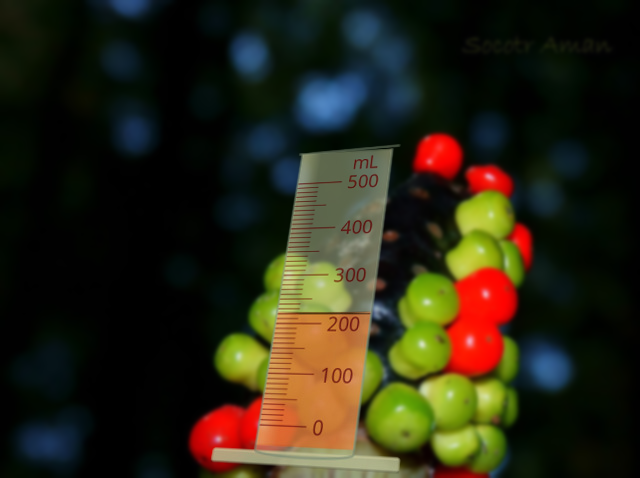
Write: 220 mL
